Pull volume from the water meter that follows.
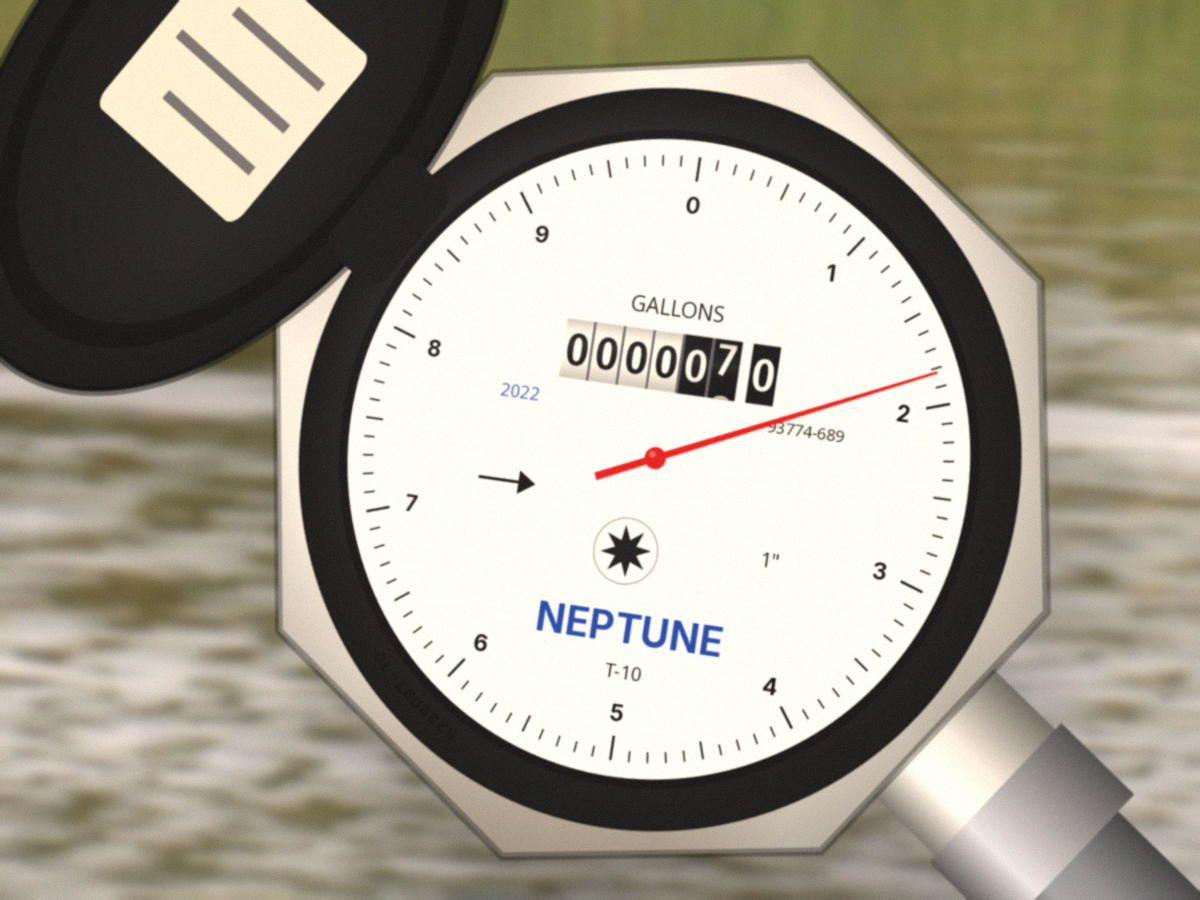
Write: 71.8 gal
